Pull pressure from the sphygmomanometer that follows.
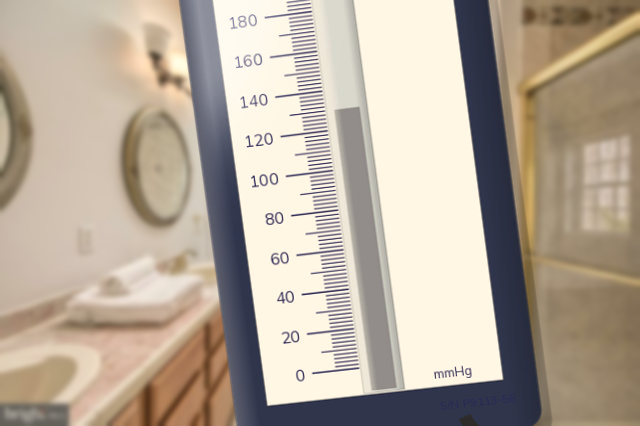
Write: 130 mmHg
